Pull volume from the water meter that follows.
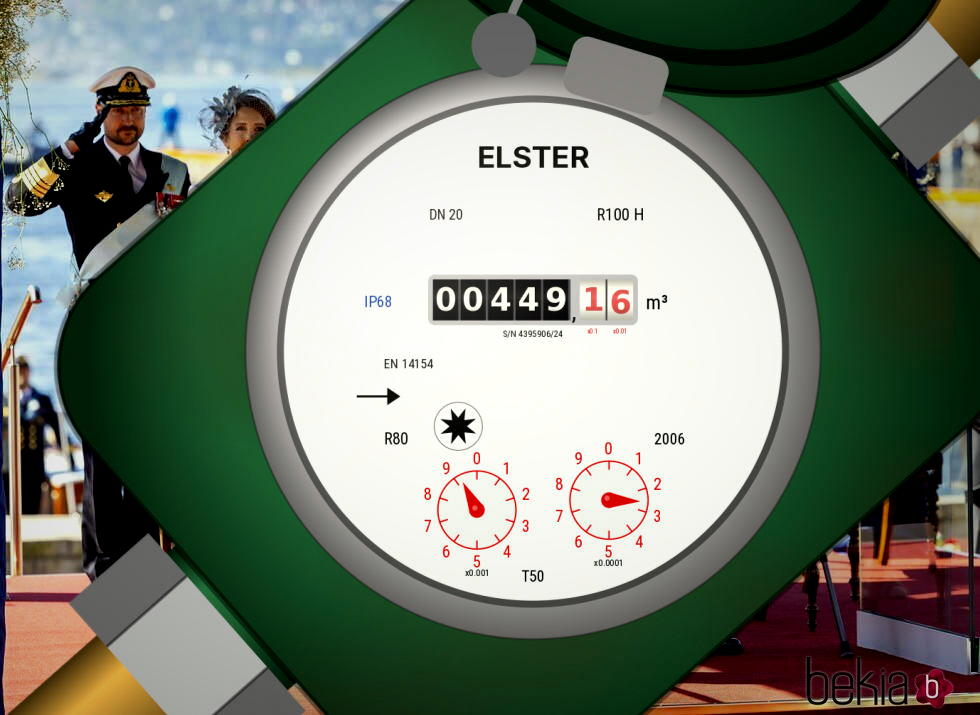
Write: 449.1592 m³
